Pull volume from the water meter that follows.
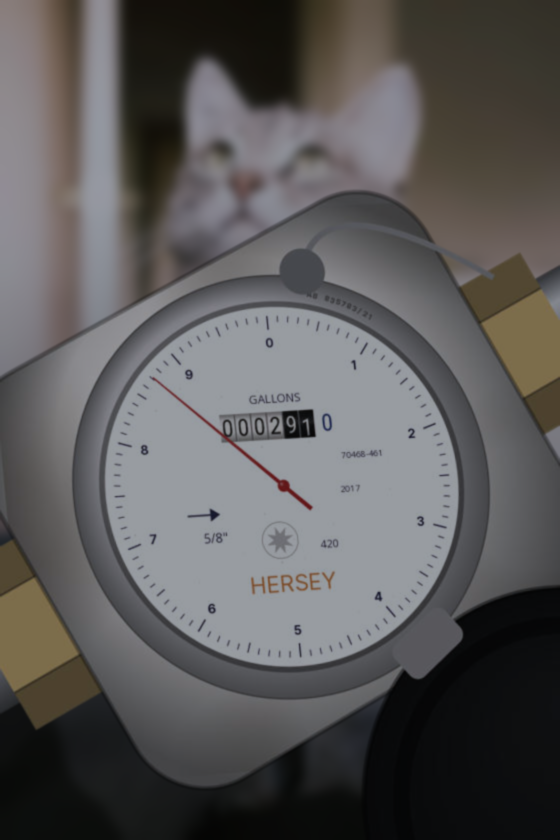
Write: 2908.7 gal
